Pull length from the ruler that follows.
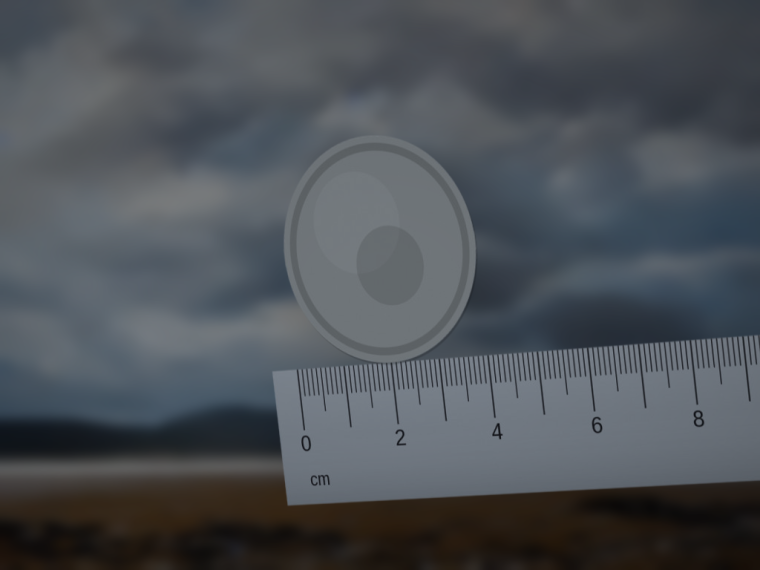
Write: 4 cm
